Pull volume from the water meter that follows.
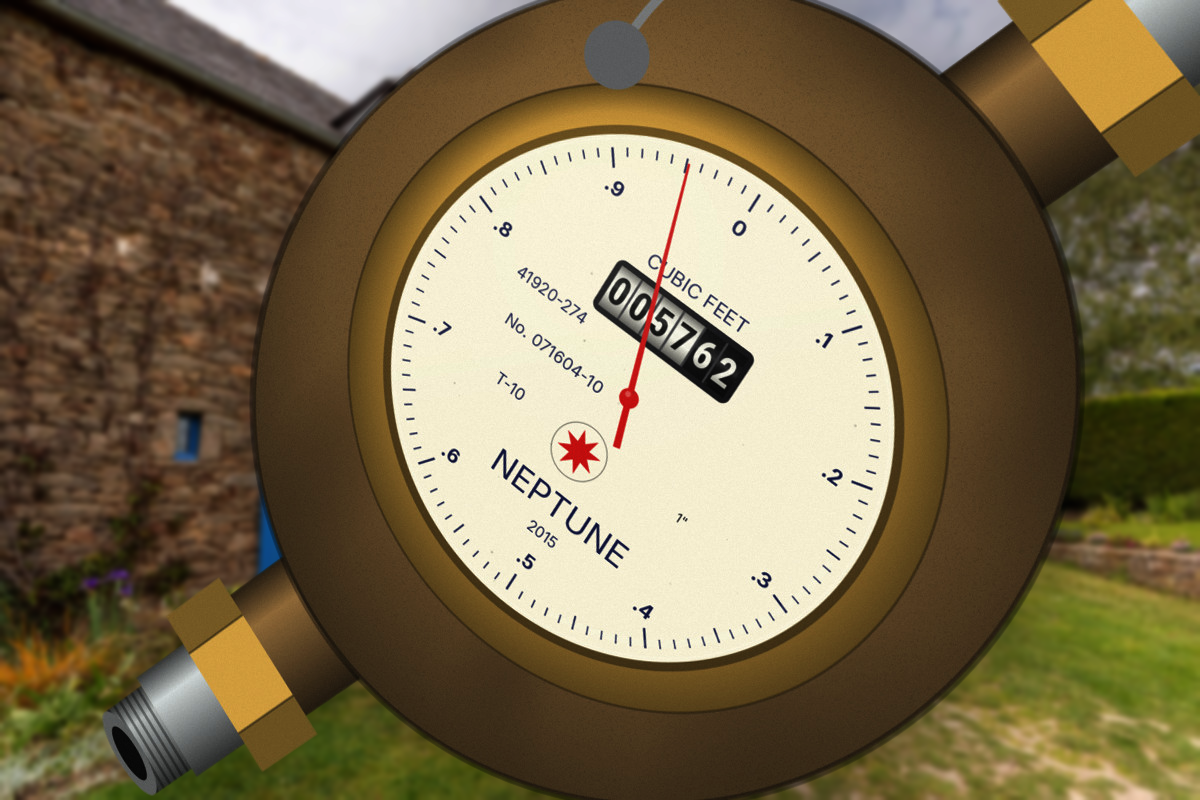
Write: 5761.95 ft³
